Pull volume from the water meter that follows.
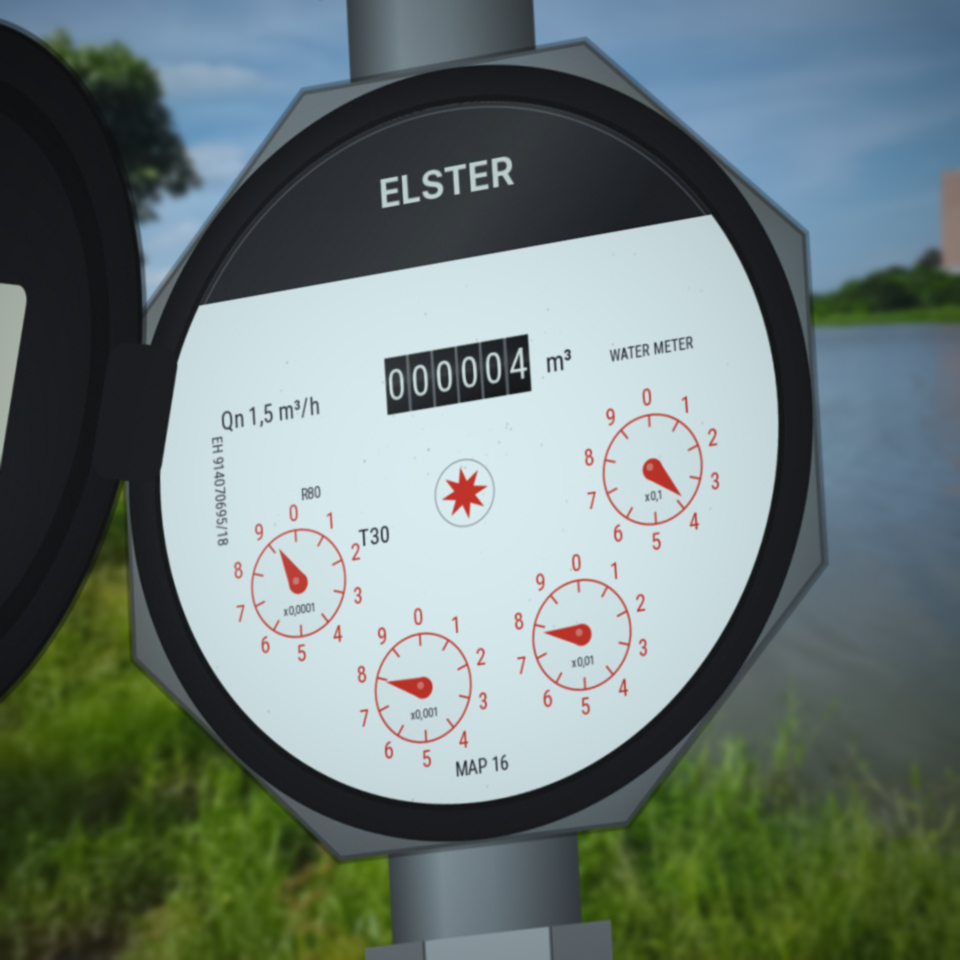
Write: 4.3779 m³
